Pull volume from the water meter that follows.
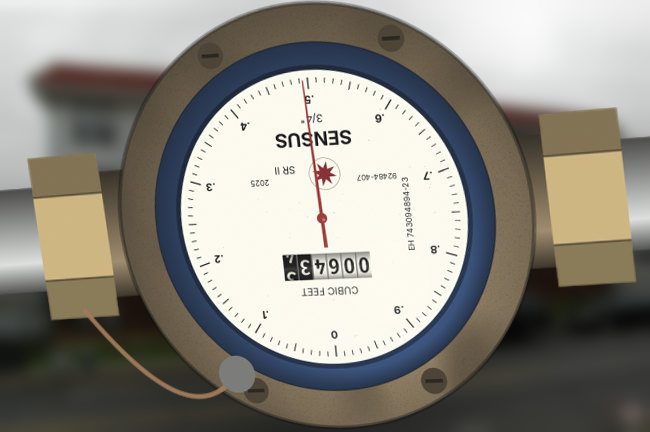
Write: 6433.49 ft³
